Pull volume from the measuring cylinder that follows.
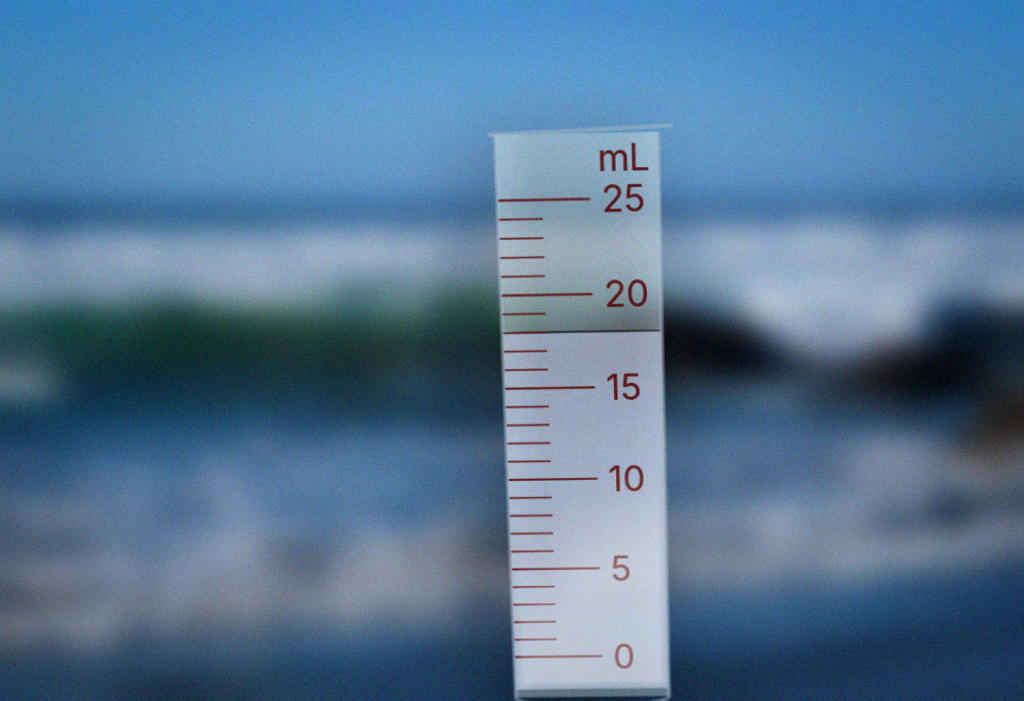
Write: 18 mL
